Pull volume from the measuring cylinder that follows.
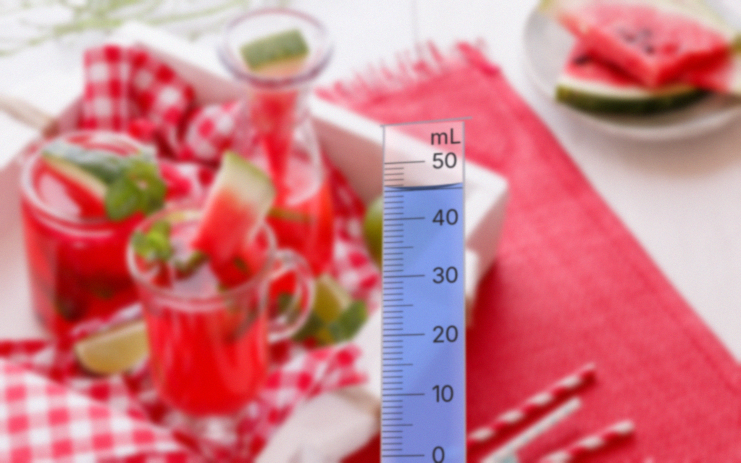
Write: 45 mL
